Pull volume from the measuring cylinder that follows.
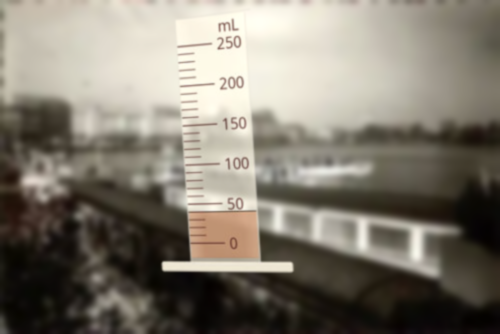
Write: 40 mL
